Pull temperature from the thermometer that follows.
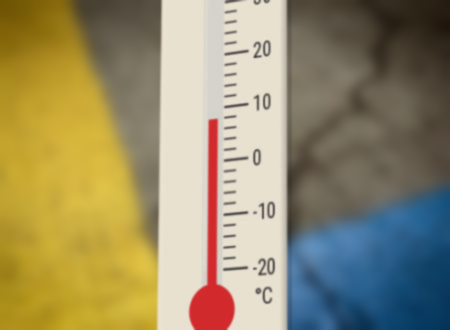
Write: 8 °C
